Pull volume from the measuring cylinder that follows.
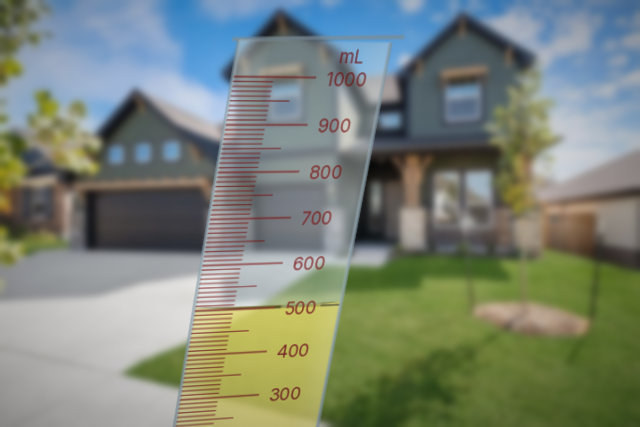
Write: 500 mL
